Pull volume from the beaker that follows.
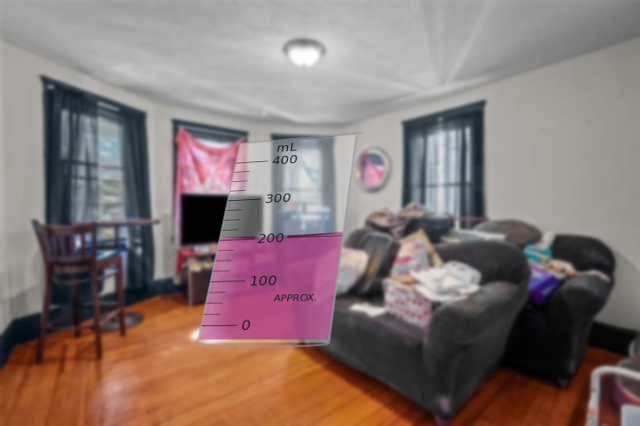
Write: 200 mL
